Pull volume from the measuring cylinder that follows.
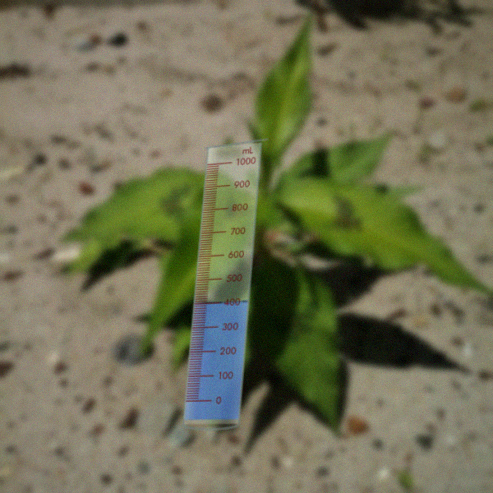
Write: 400 mL
